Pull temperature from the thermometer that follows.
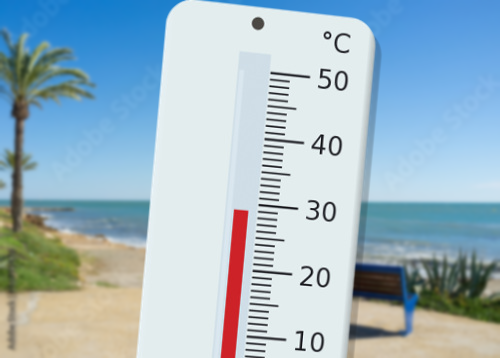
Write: 29 °C
